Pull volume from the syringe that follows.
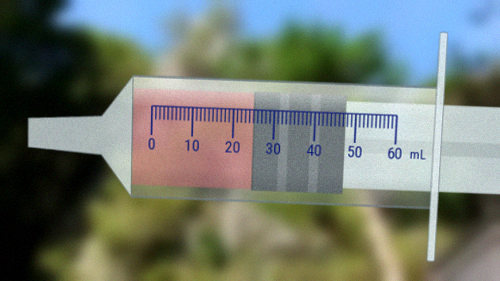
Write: 25 mL
